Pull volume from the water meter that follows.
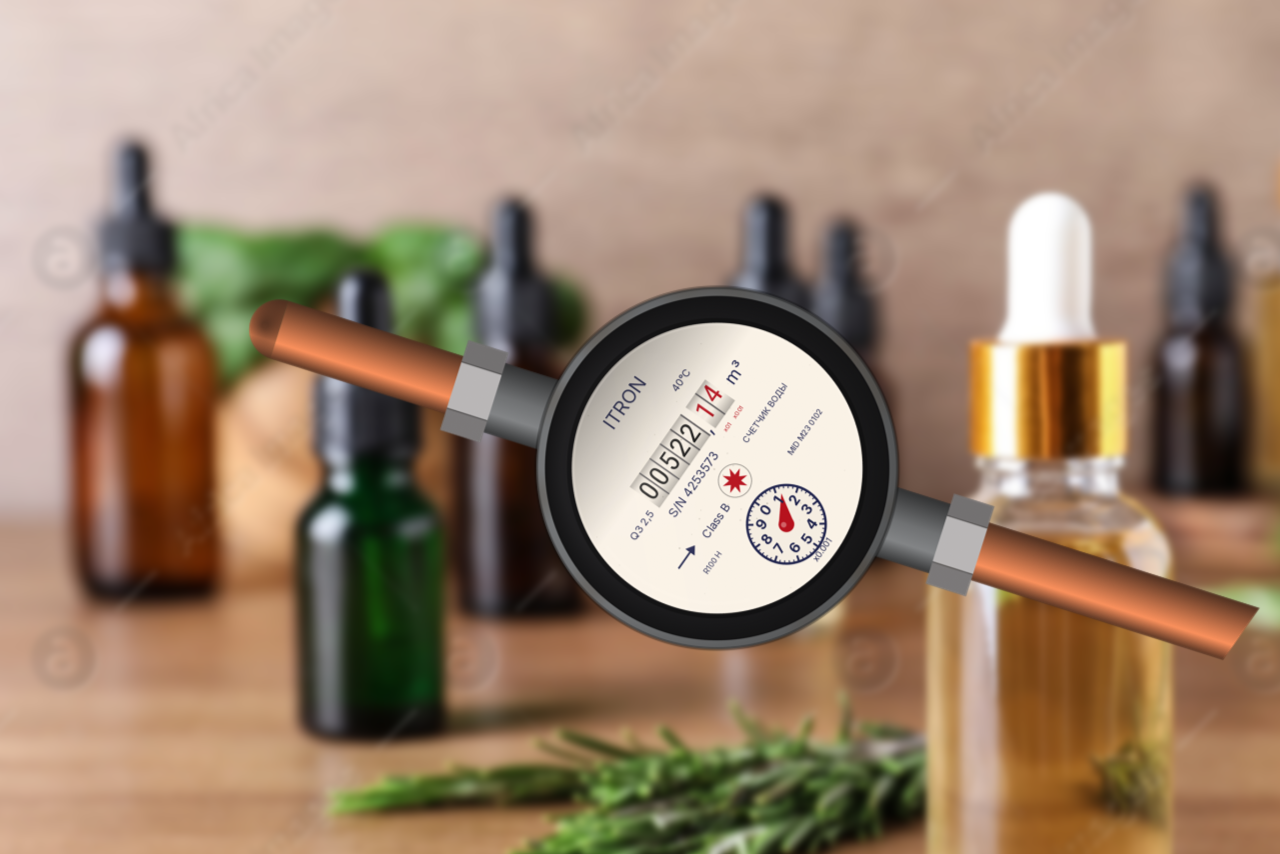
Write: 522.141 m³
